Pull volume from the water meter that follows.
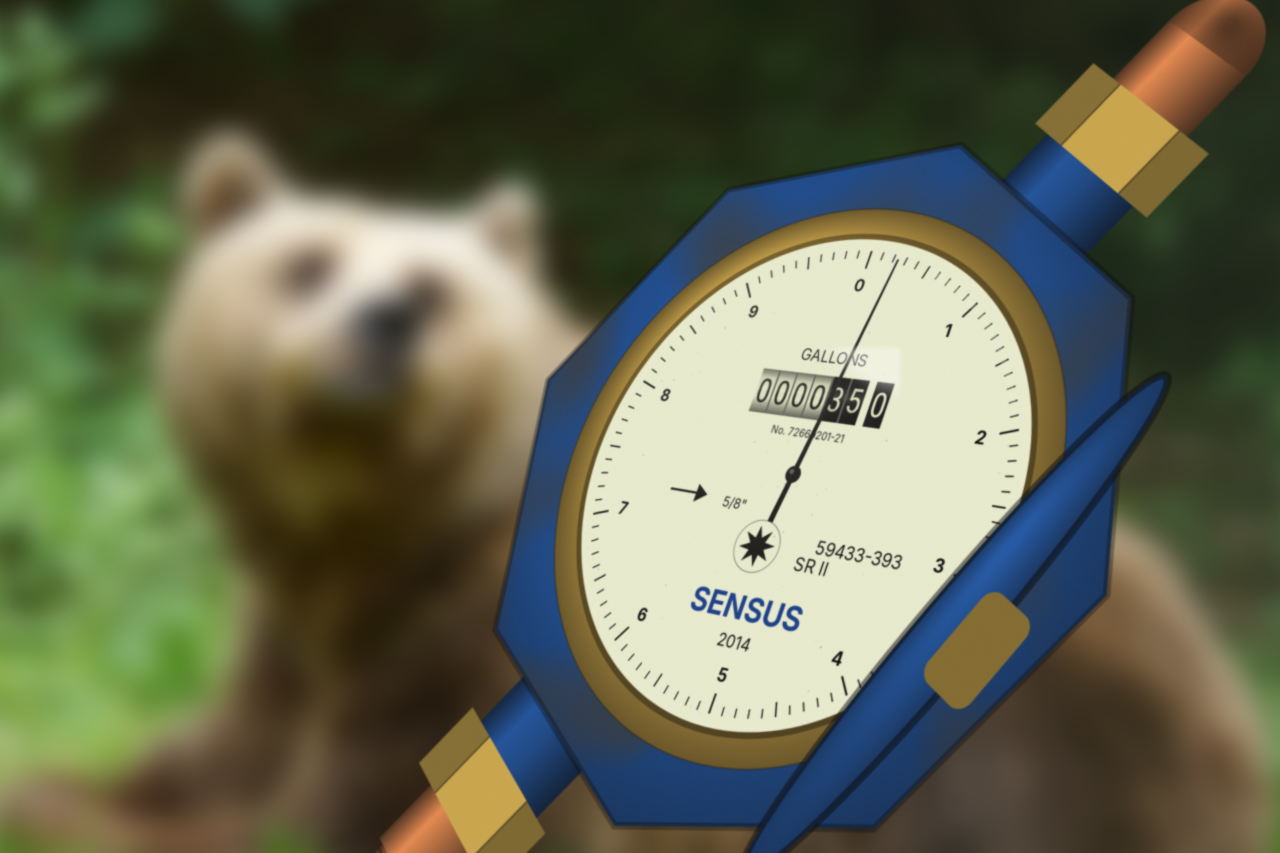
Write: 350.2 gal
